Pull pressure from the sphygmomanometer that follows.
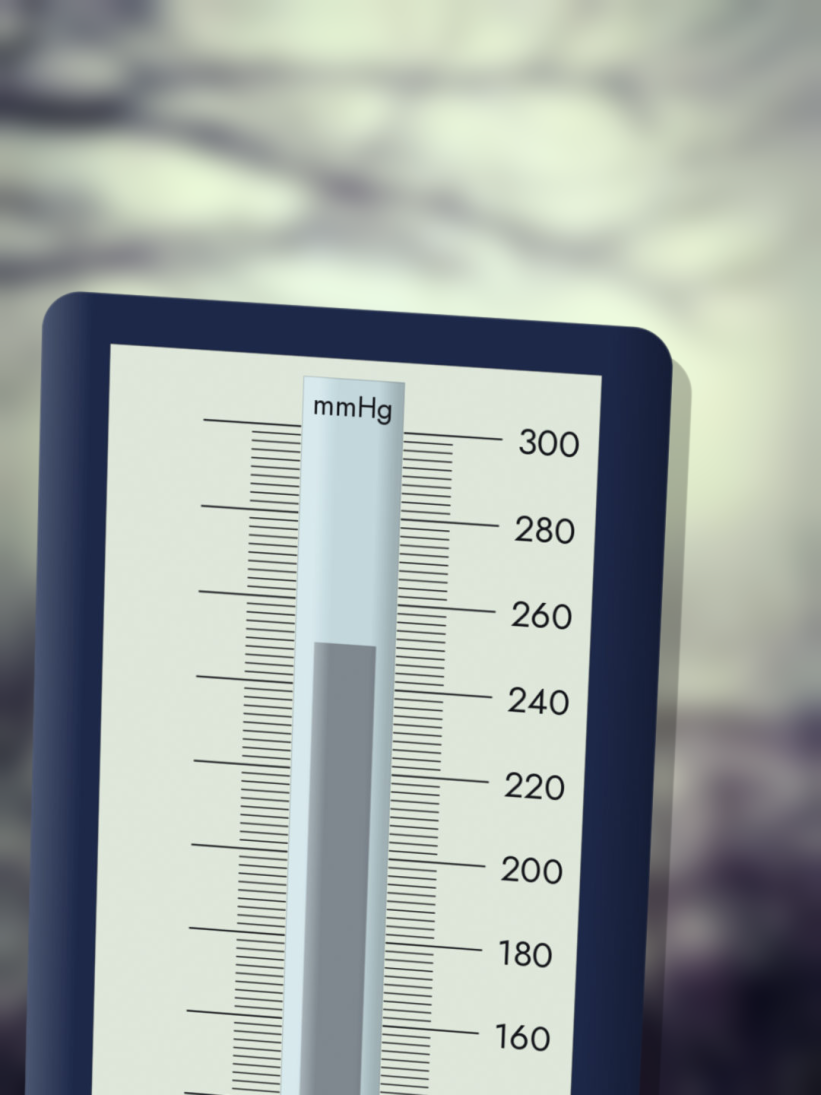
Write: 250 mmHg
